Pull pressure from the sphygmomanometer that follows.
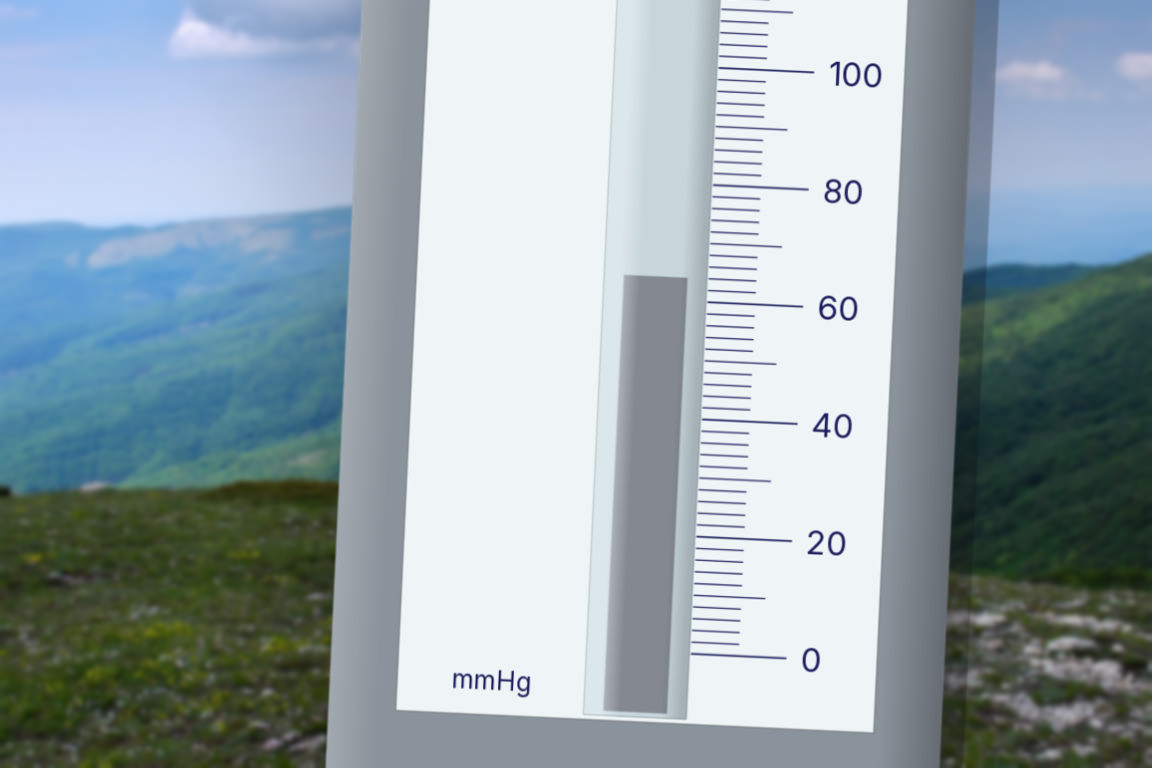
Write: 64 mmHg
